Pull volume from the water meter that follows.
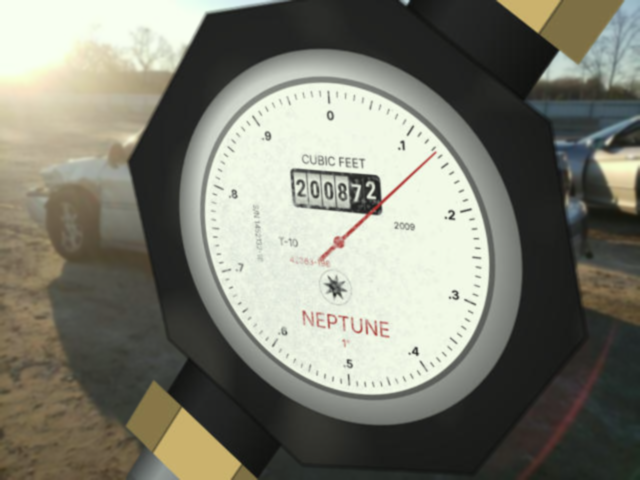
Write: 200872.13 ft³
